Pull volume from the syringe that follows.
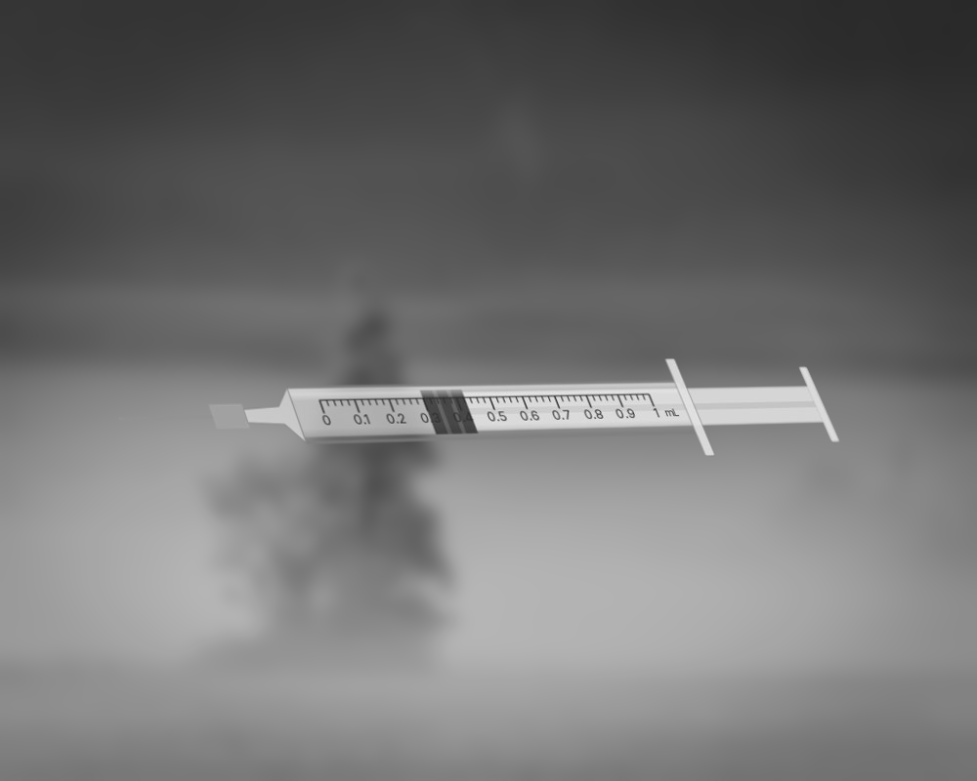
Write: 0.3 mL
